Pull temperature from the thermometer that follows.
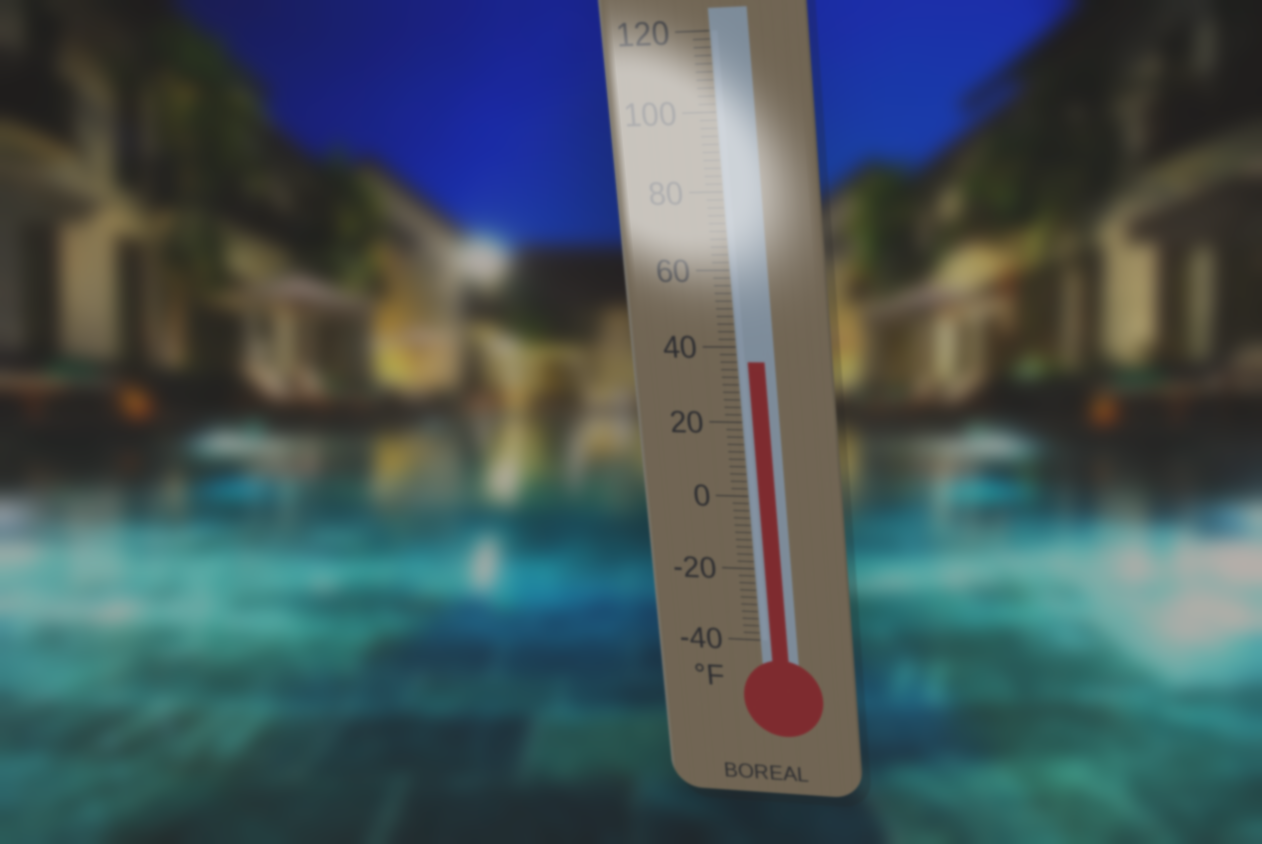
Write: 36 °F
